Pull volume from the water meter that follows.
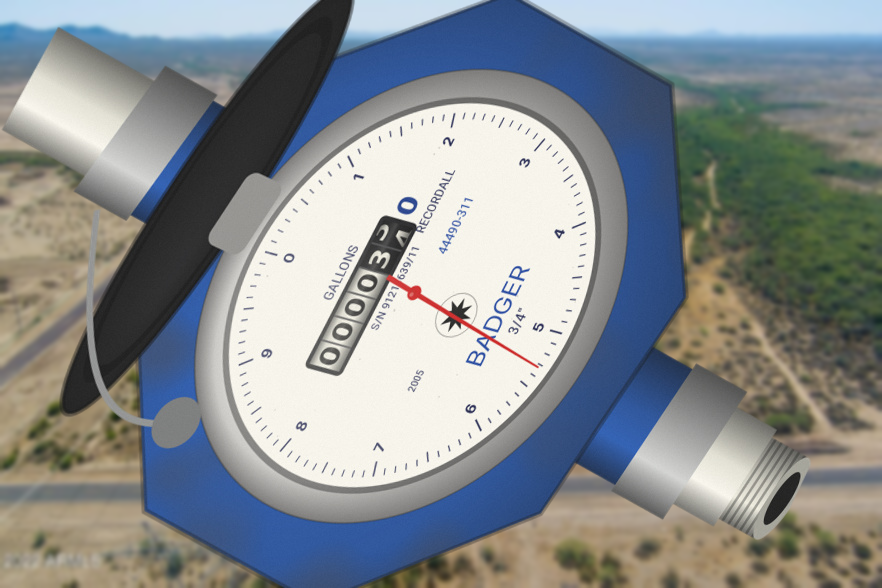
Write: 335.3 gal
